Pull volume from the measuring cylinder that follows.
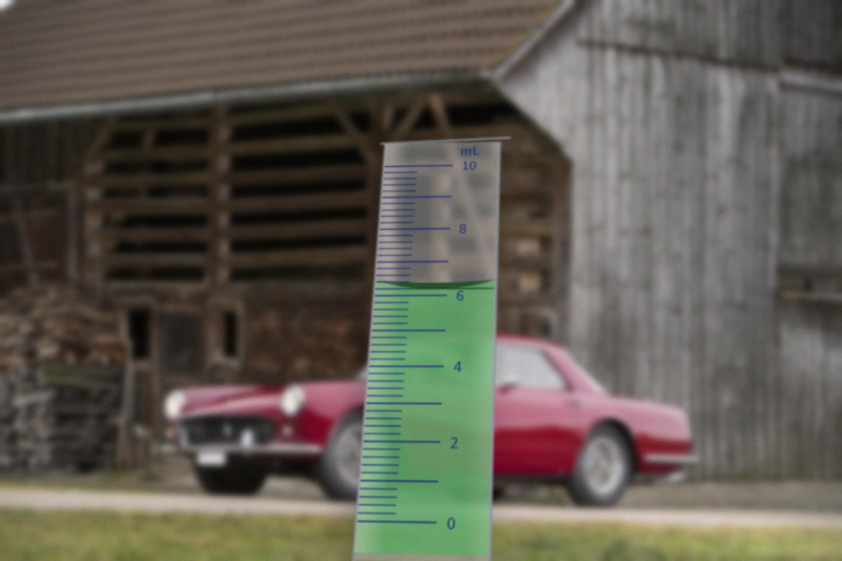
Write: 6.2 mL
